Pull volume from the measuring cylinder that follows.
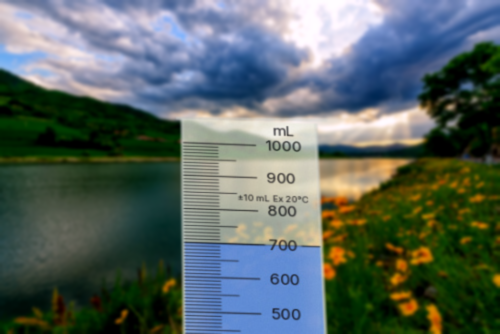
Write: 700 mL
